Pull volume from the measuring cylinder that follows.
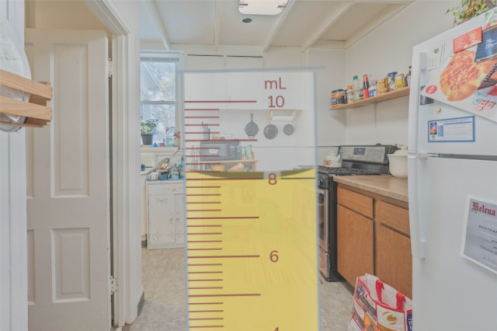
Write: 8 mL
